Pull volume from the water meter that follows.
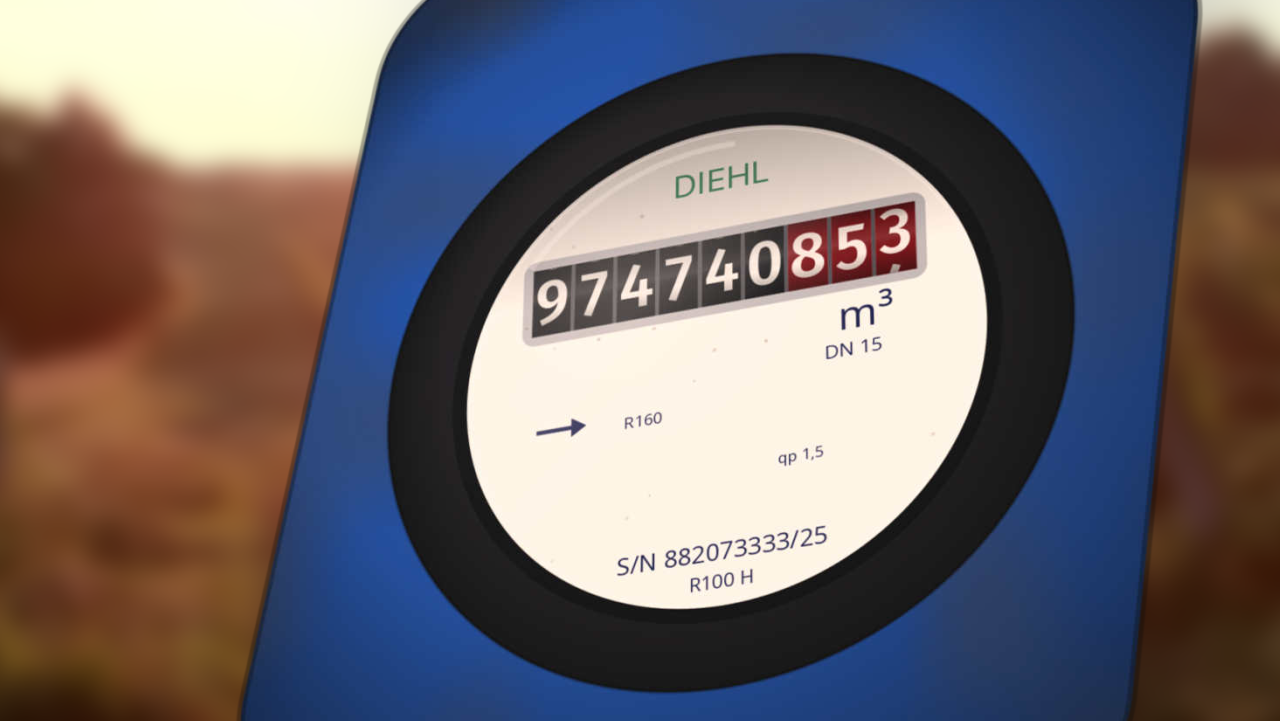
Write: 974740.853 m³
